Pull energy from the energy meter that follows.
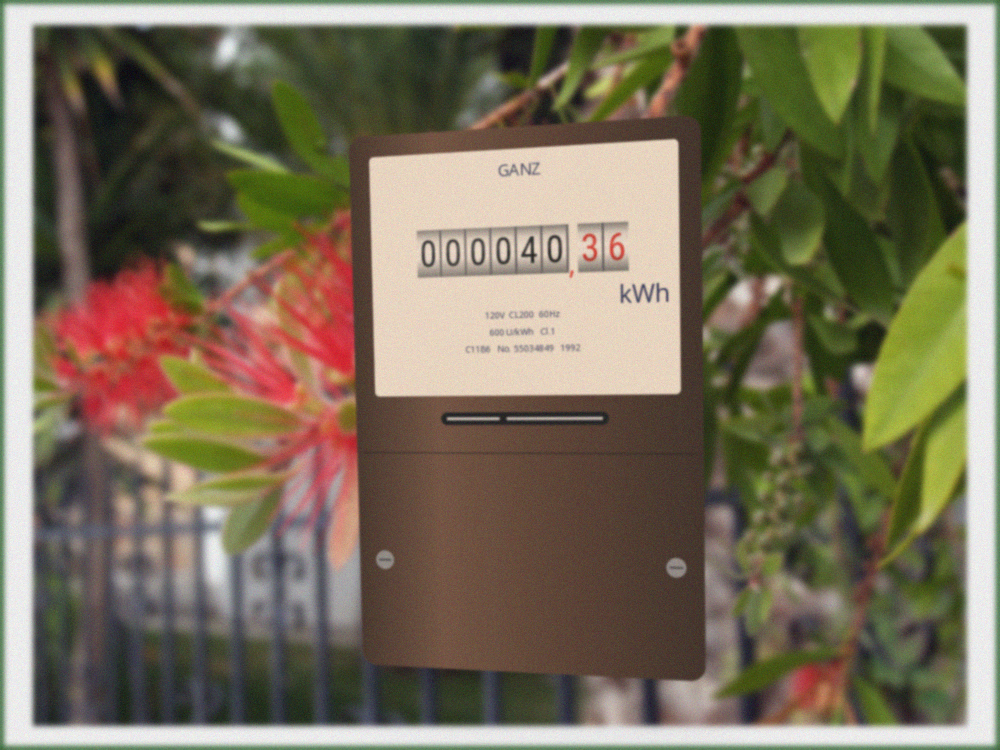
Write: 40.36 kWh
